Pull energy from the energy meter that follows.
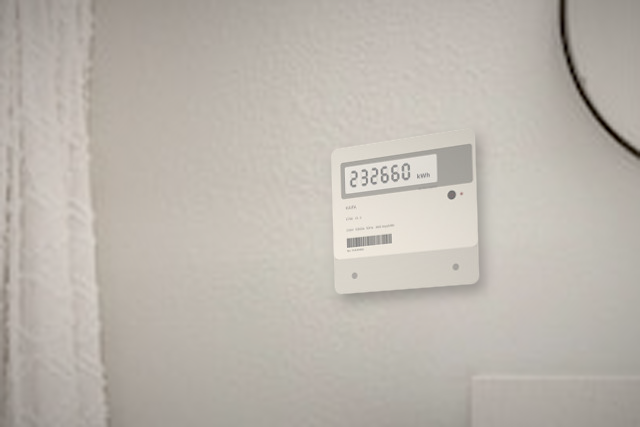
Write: 232660 kWh
